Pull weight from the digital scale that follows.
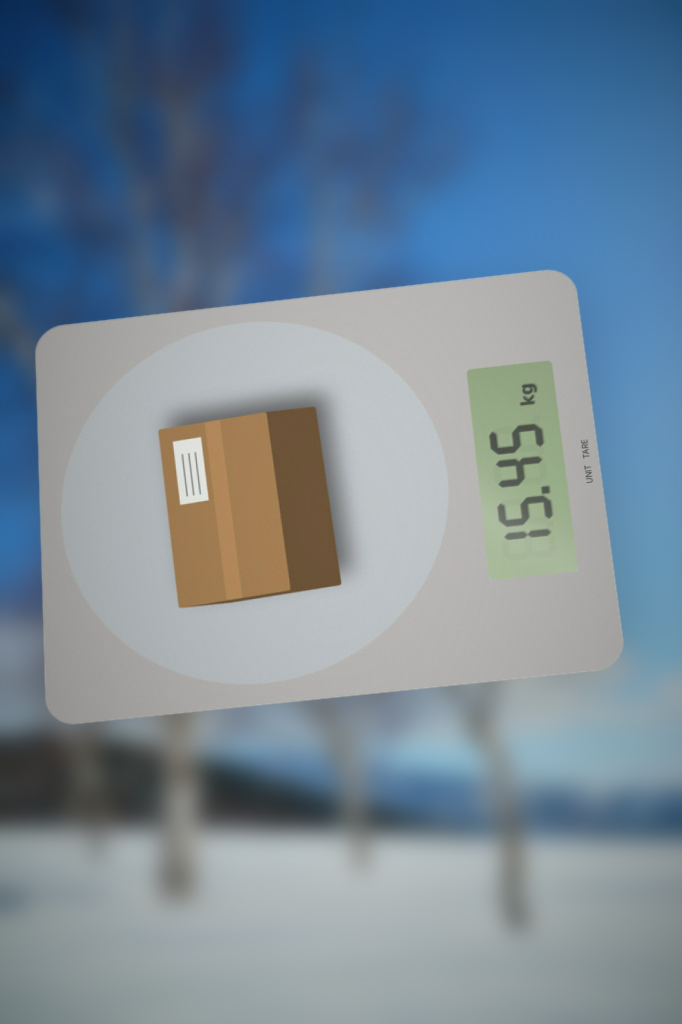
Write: 15.45 kg
